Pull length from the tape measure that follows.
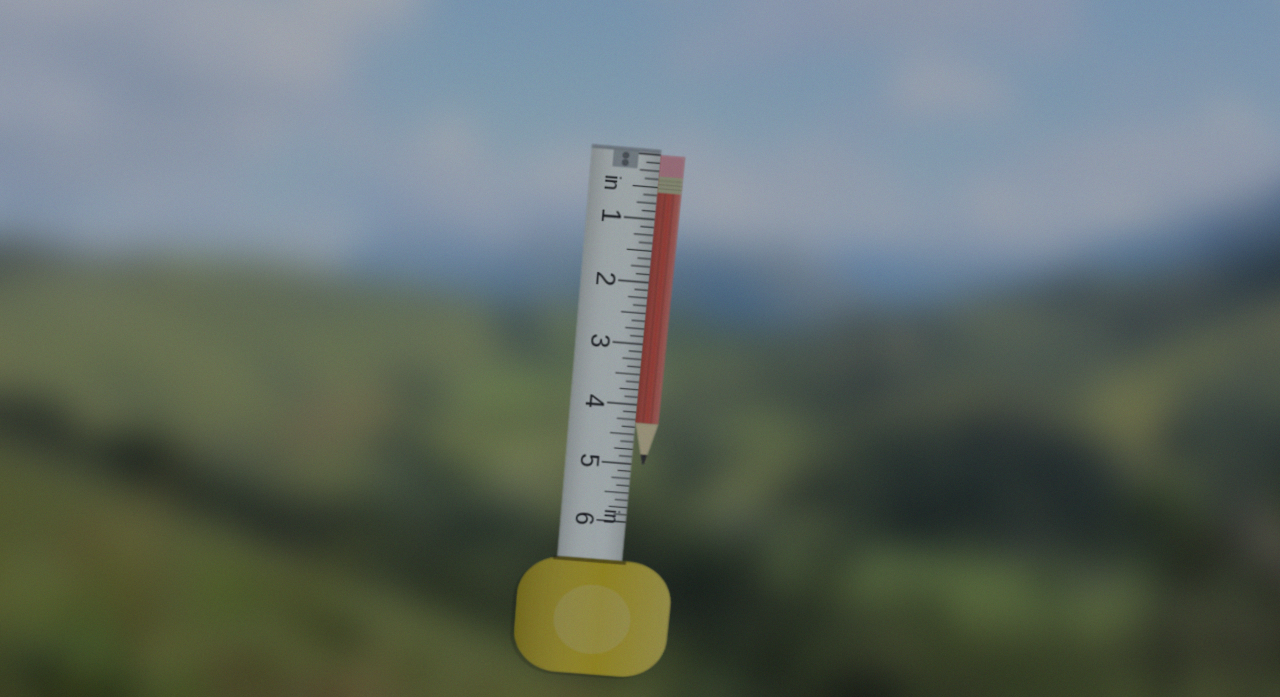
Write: 5 in
